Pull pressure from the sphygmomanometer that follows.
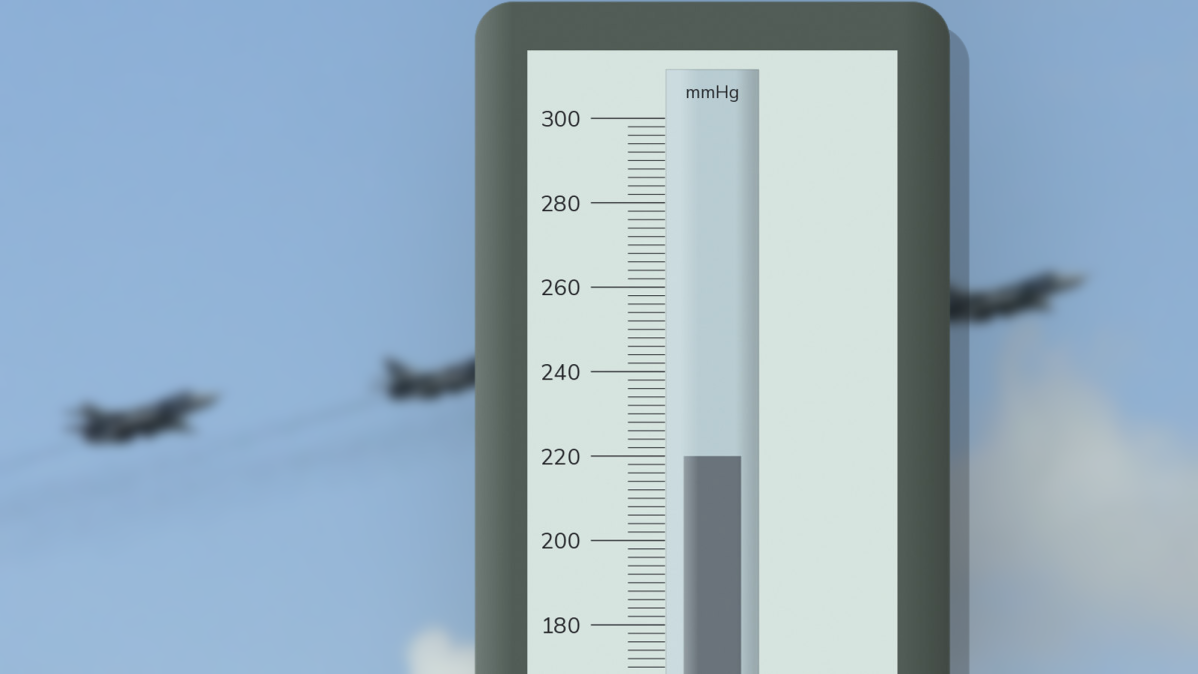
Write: 220 mmHg
